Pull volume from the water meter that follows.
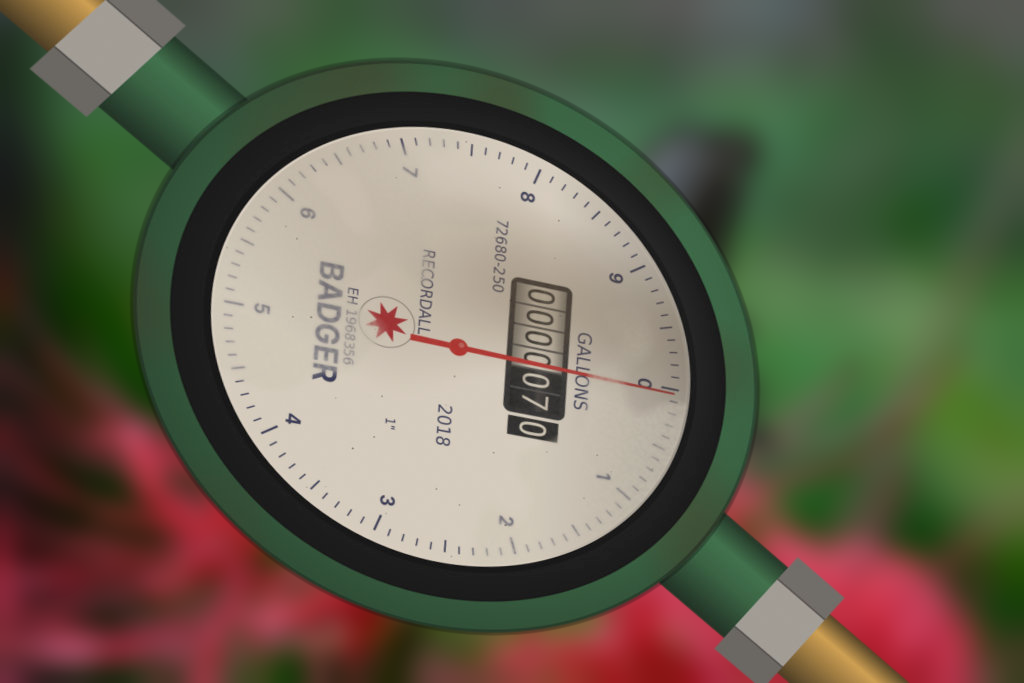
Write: 70.0 gal
